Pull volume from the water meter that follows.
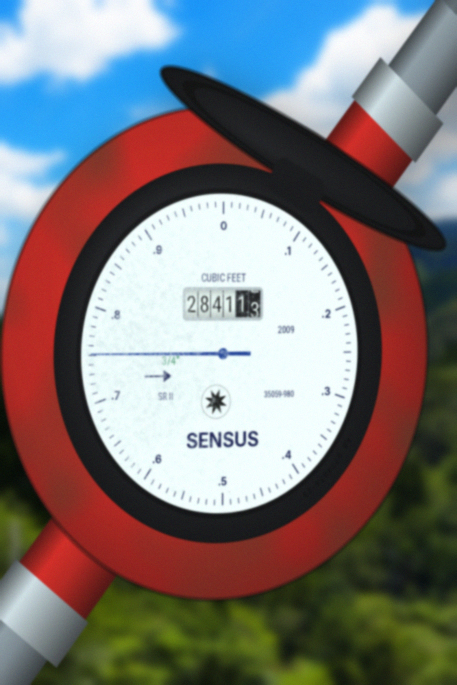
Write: 284112.75 ft³
